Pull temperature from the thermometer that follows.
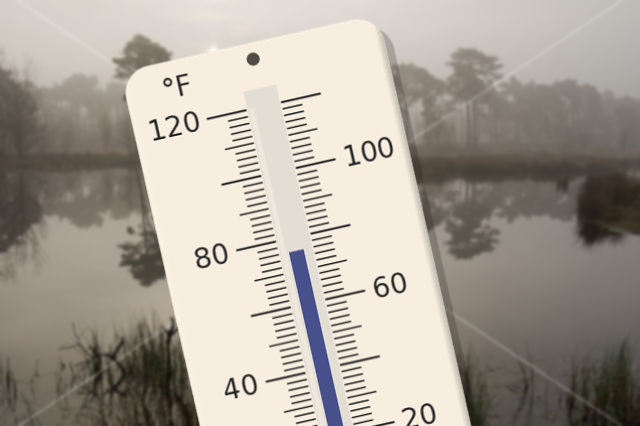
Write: 76 °F
